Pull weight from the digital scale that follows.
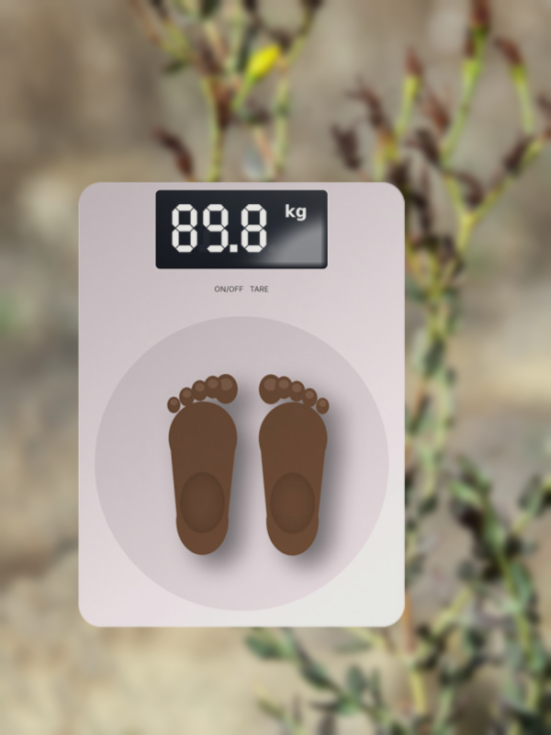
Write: 89.8 kg
